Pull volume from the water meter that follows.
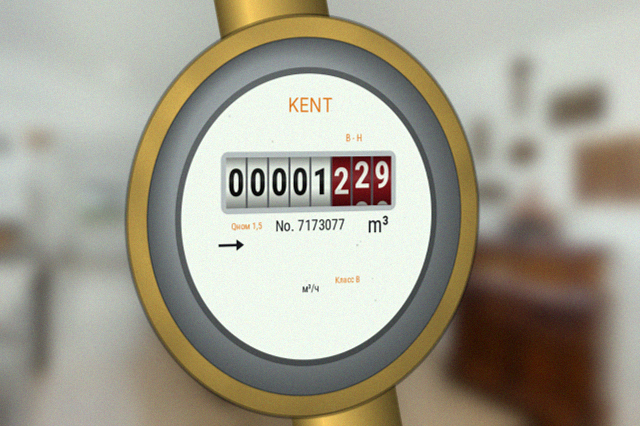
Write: 1.229 m³
